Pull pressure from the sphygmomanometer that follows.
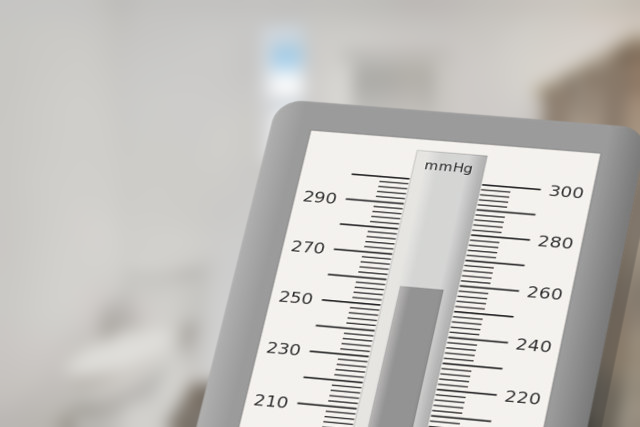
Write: 258 mmHg
